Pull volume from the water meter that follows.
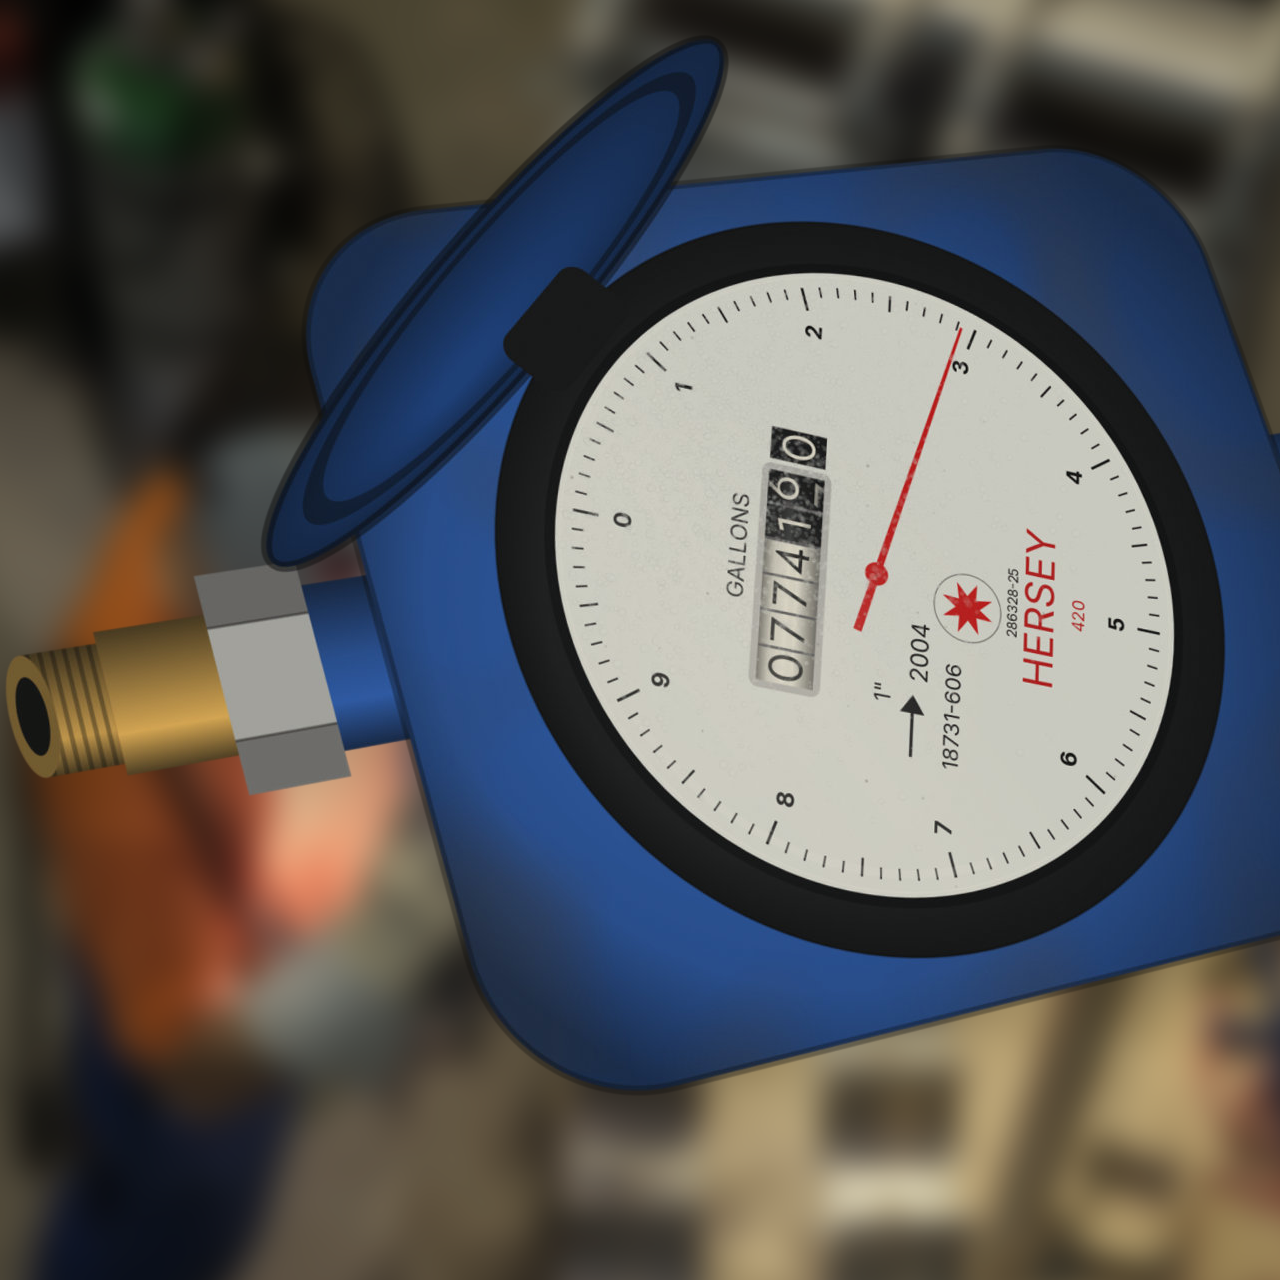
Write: 774162.9 gal
